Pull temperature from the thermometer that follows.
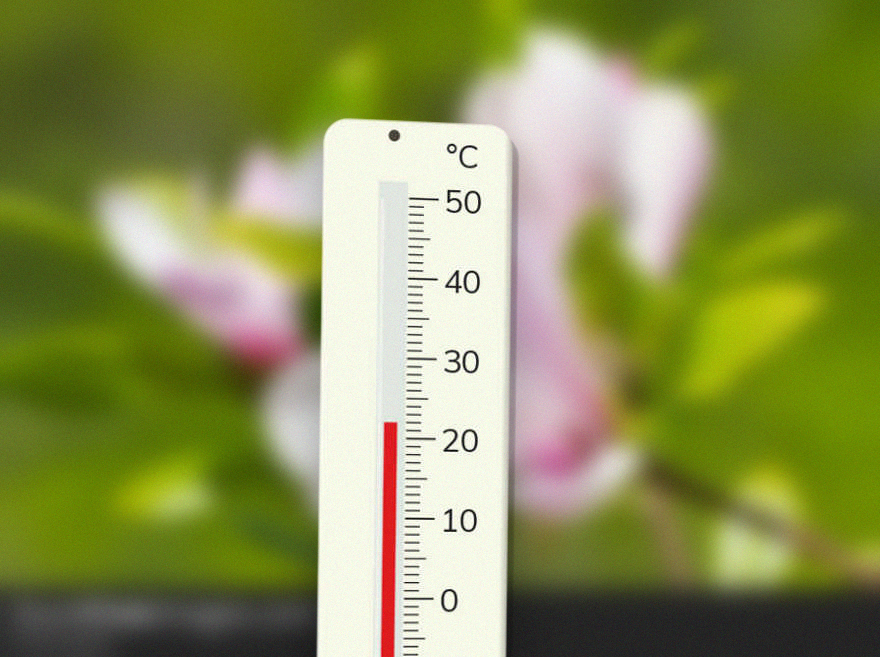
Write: 22 °C
